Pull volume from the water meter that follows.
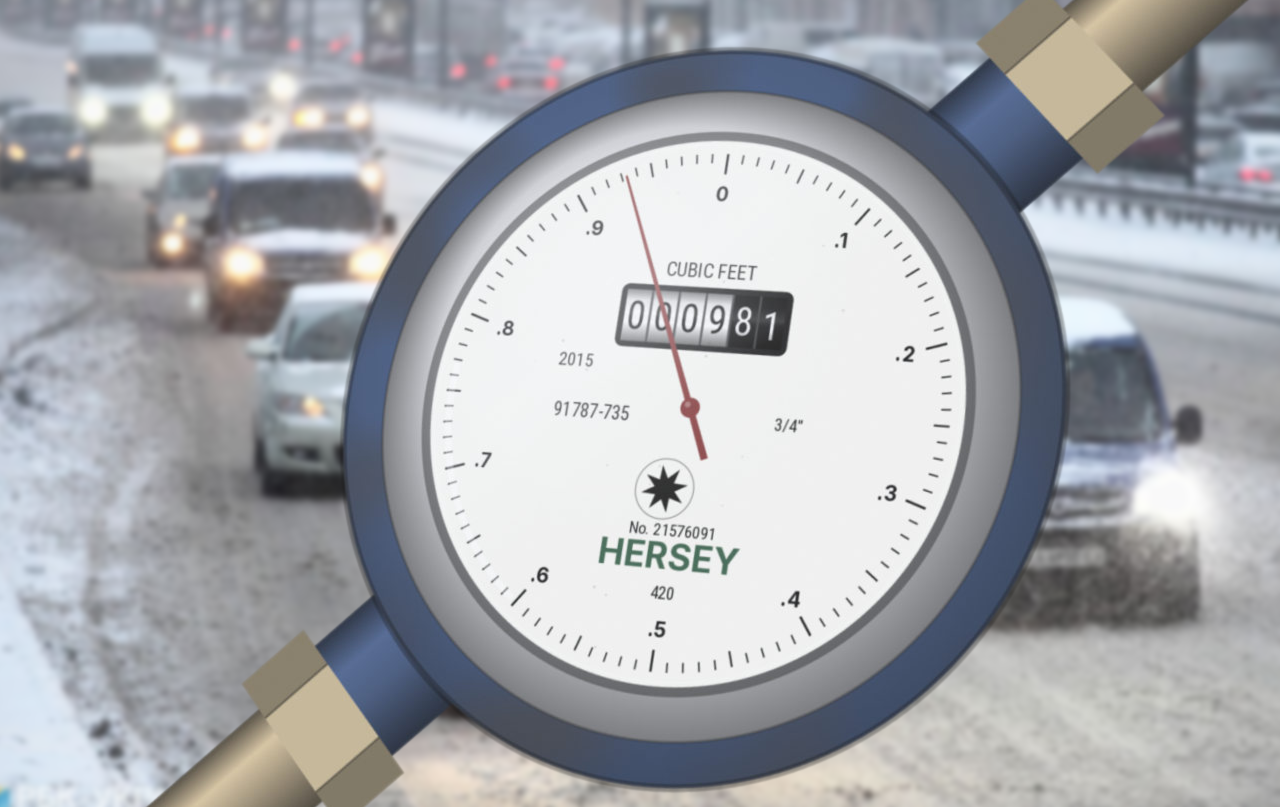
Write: 980.93 ft³
